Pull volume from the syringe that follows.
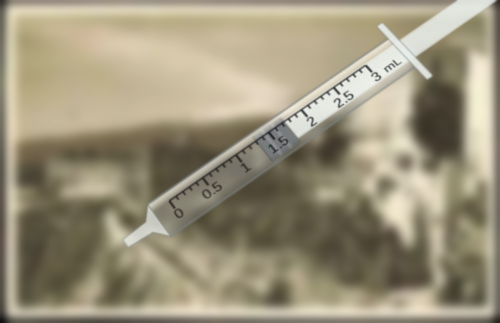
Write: 1.3 mL
